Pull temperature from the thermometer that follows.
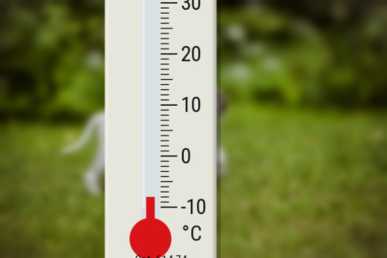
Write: -8 °C
